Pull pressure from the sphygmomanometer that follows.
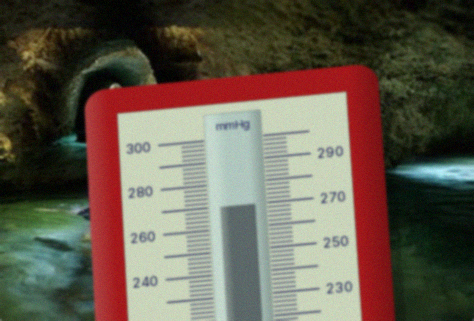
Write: 270 mmHg
